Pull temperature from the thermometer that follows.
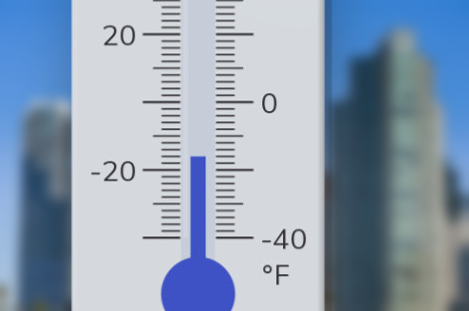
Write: -16 °F
